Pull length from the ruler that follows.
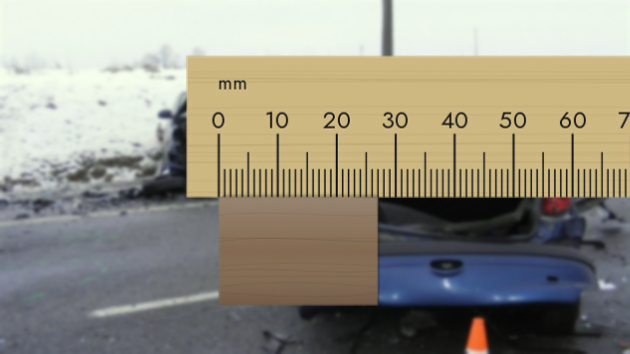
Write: 27 mm
